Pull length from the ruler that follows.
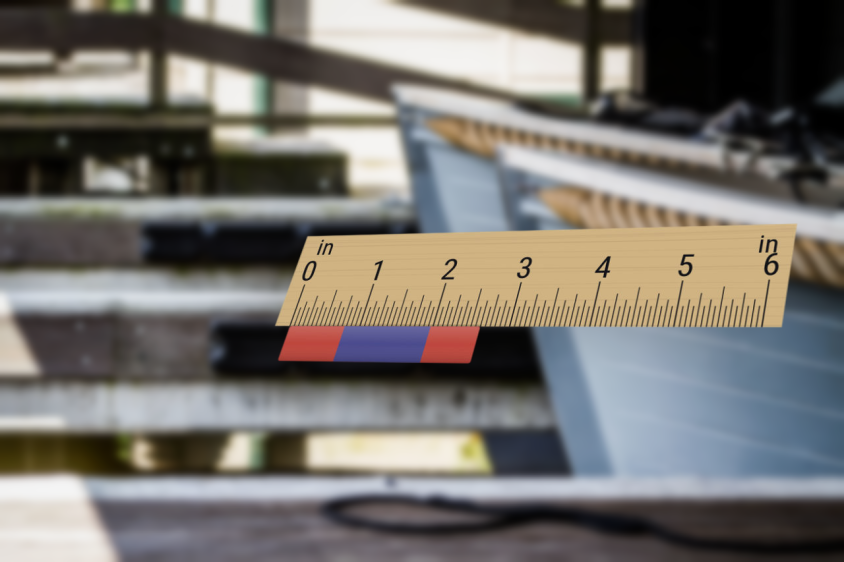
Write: 2.625 in
